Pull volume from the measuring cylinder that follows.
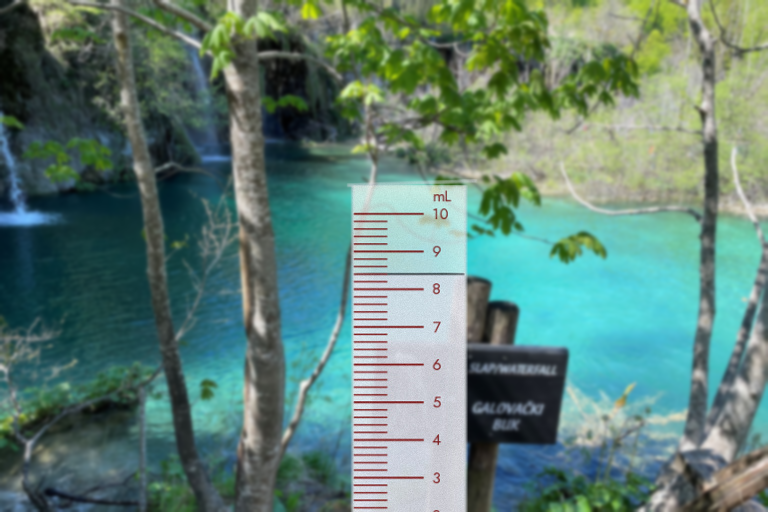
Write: 8.4 mL
